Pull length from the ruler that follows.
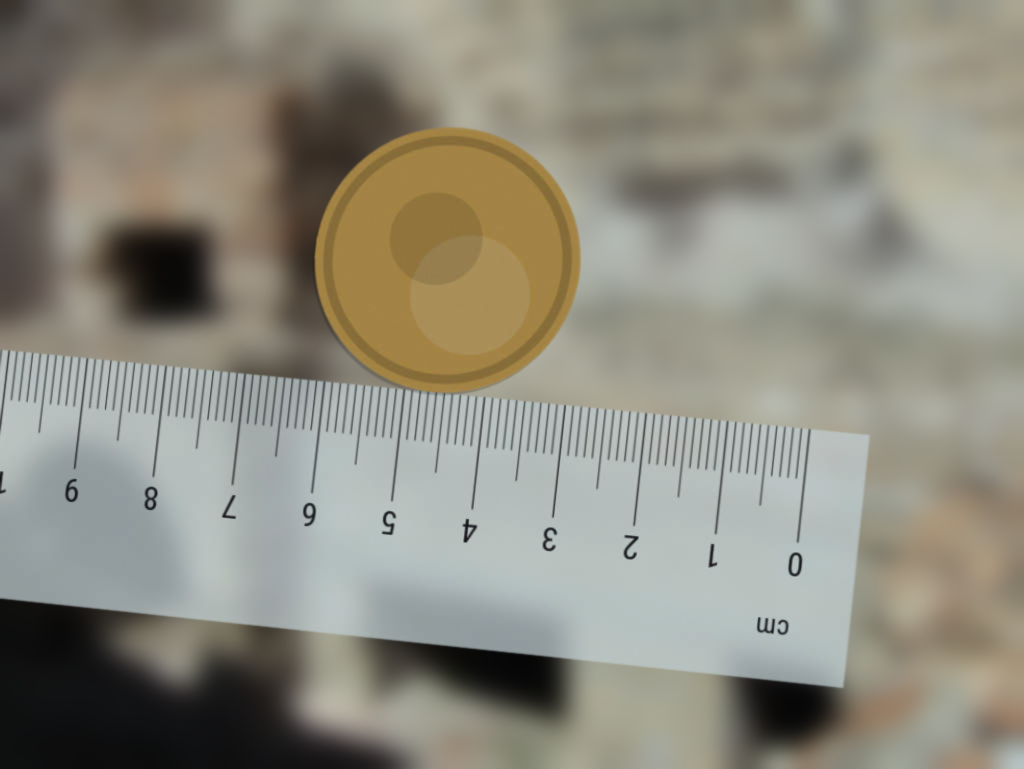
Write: 3.3 cm
